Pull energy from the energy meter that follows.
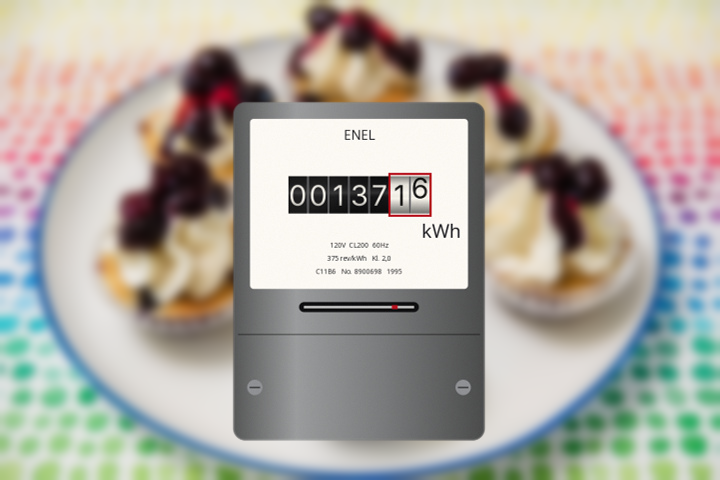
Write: 137.16 kWh
